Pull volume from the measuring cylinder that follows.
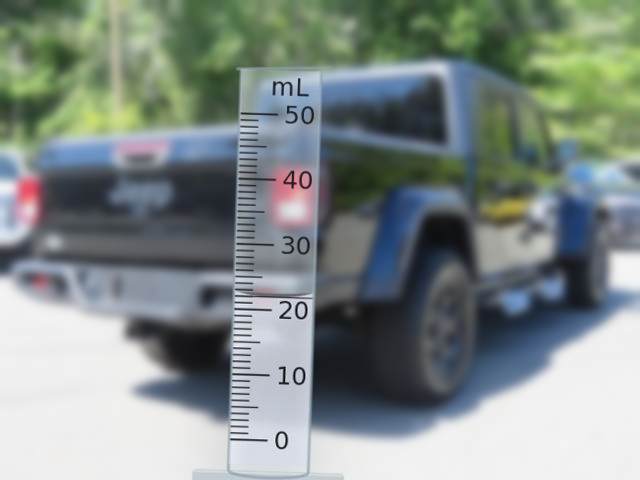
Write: 22 mL
